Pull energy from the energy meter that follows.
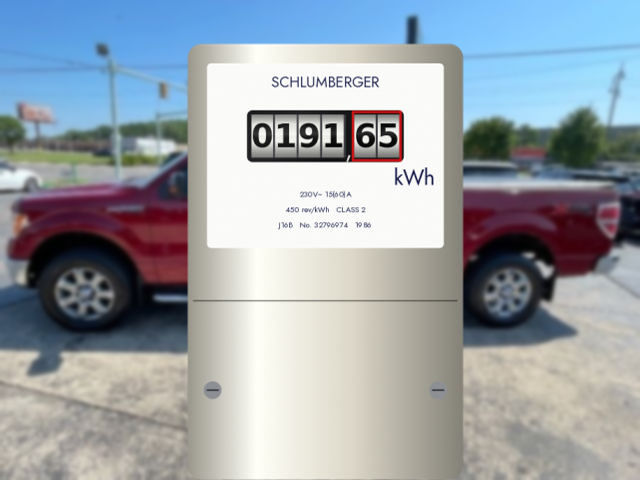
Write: 191.65 kWh
